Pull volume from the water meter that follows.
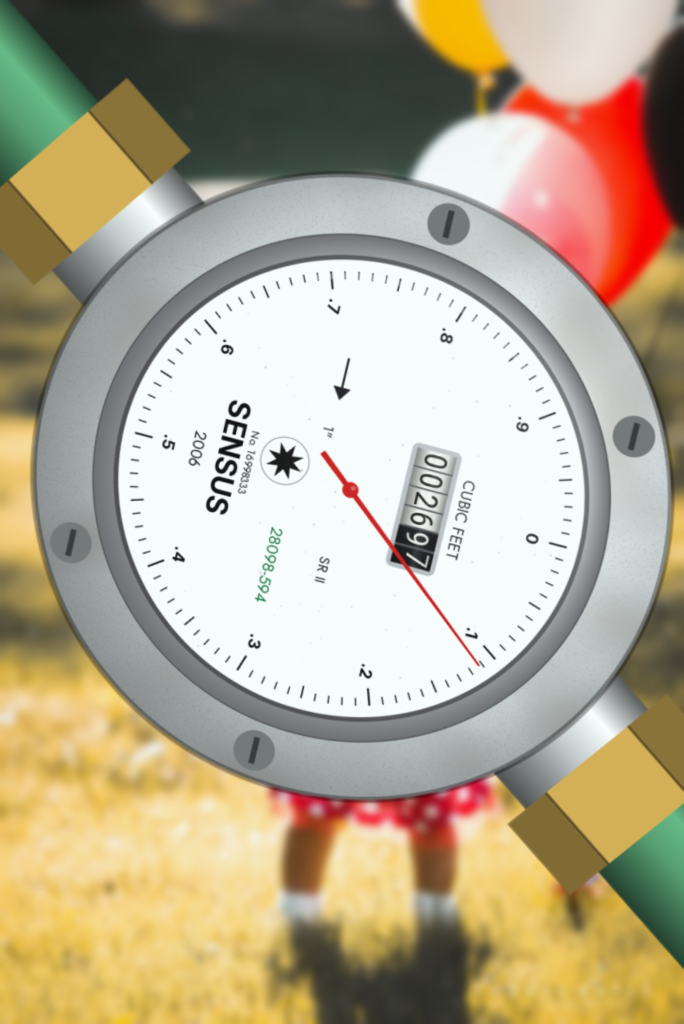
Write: 2697.11 ft³
